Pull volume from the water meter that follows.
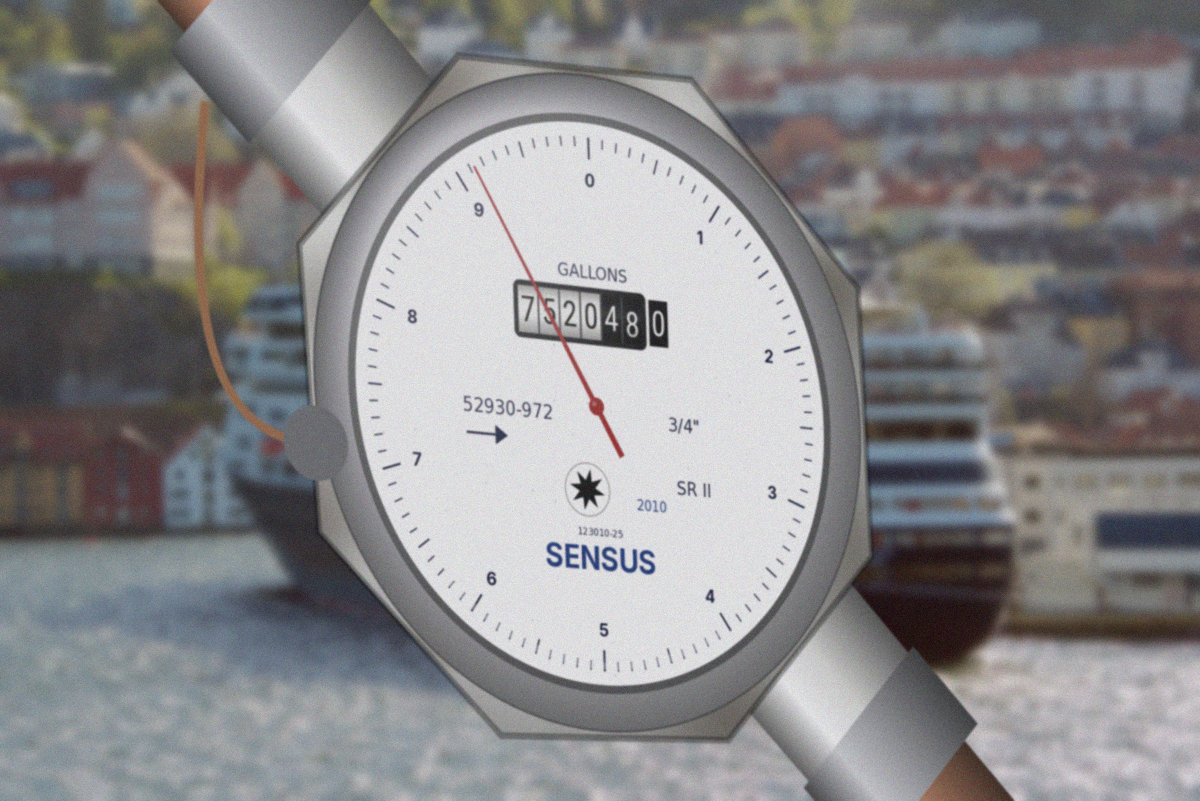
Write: 7520479.1 gal
